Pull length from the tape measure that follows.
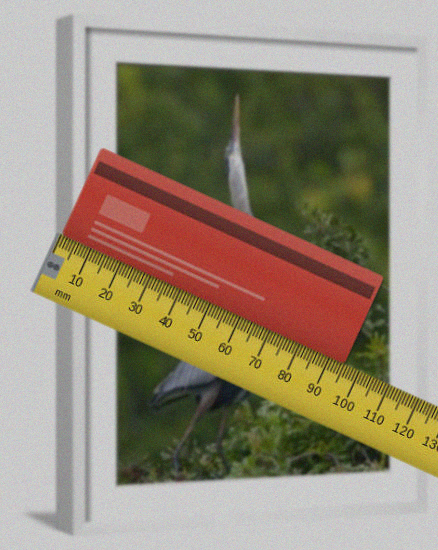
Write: 95 mm
